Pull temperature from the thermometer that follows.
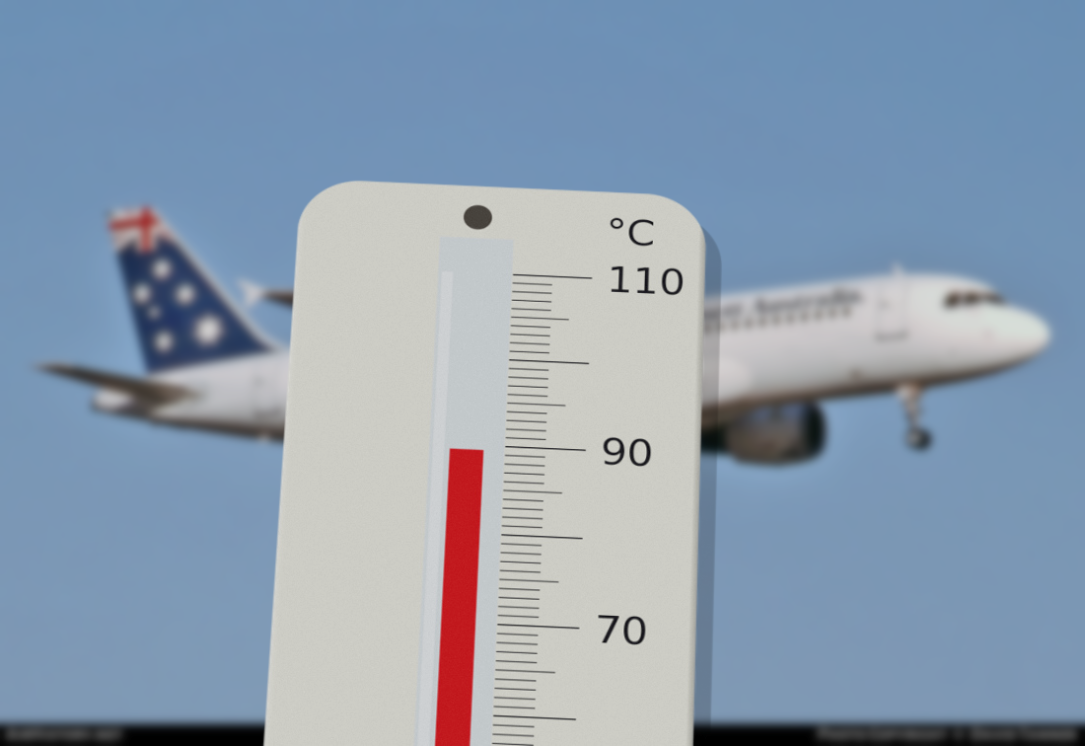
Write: 89.5 °C
